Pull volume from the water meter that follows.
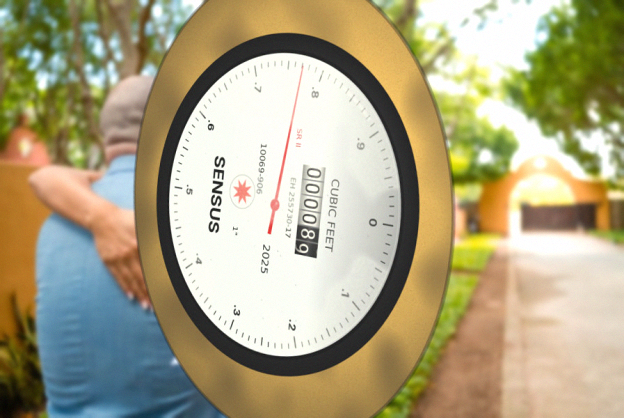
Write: 88.77 ft³
